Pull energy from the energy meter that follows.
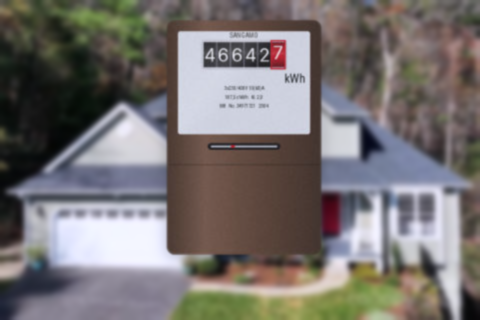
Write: 46642.7 kWh
